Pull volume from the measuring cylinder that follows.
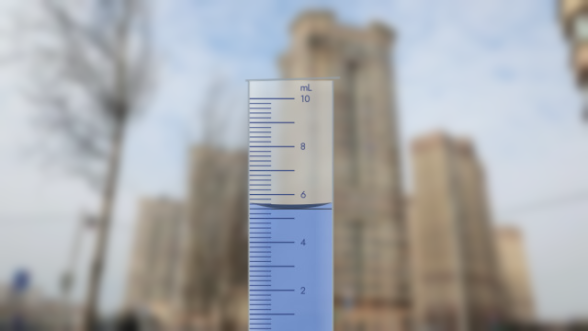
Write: 5.4 mL
